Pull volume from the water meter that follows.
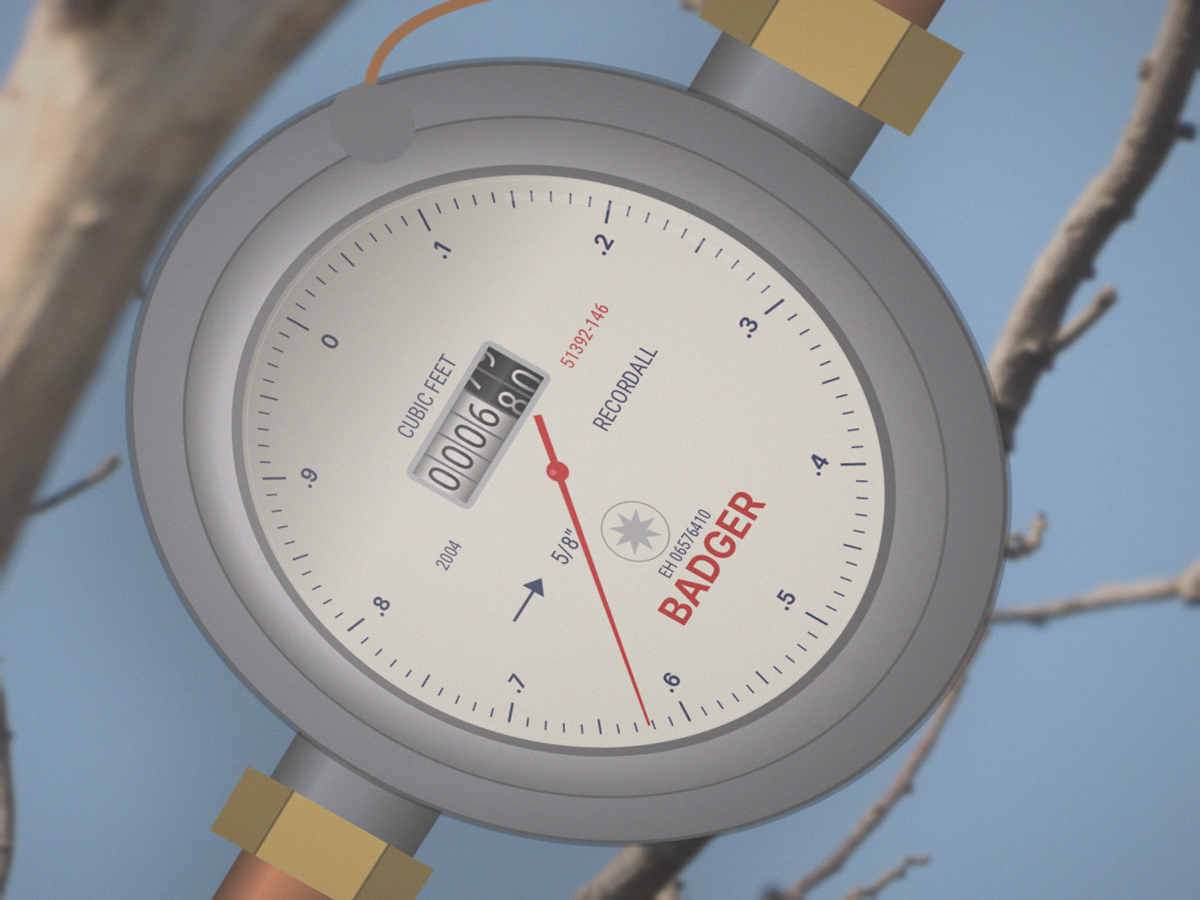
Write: 679.62 ft³
